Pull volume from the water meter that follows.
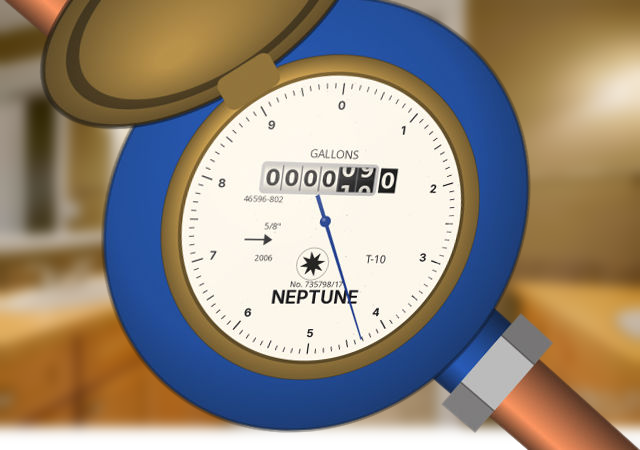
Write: 94.3 gal
